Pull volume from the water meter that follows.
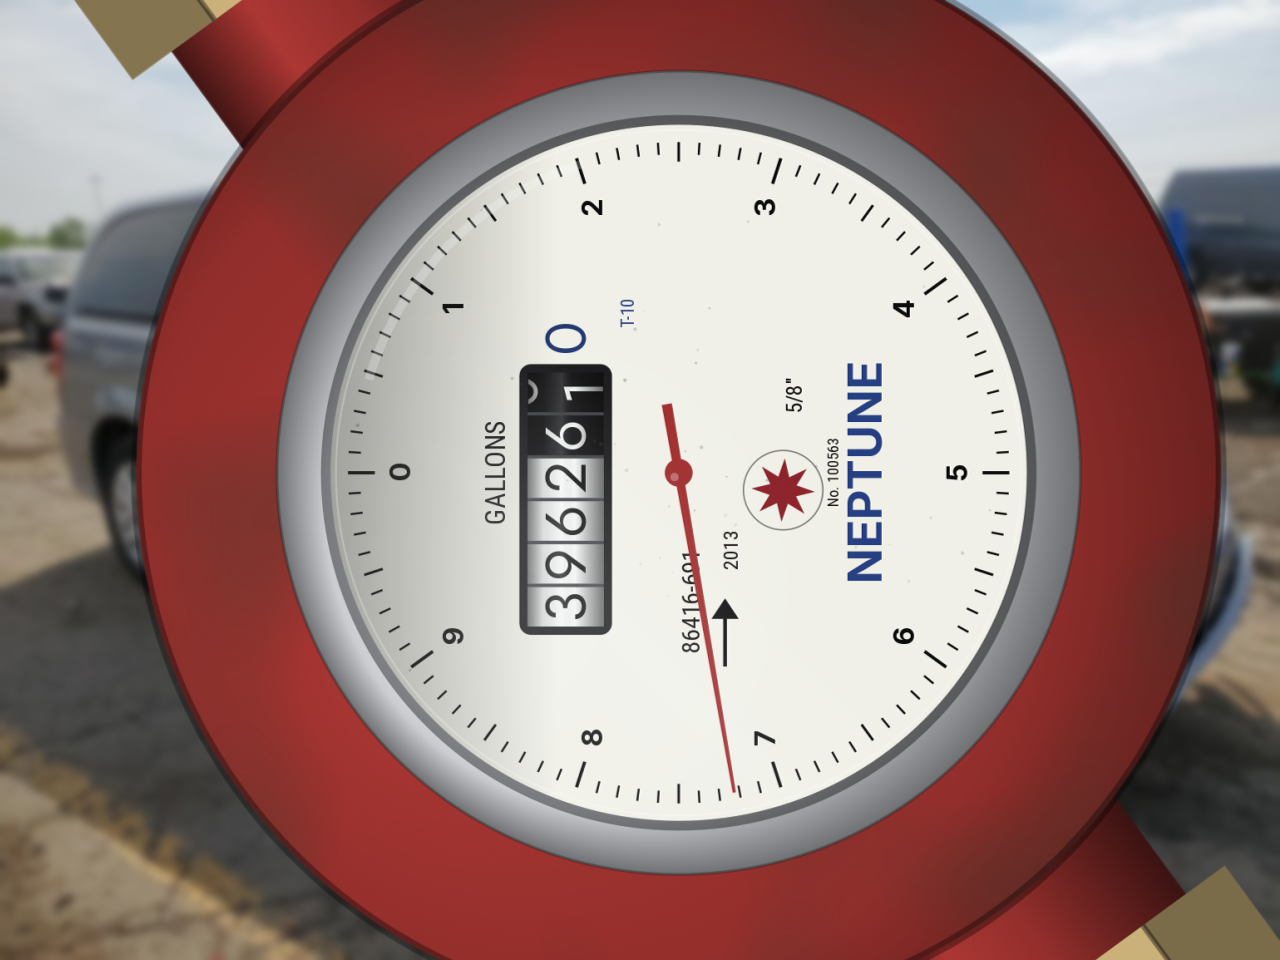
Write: 3962607.2 gal
